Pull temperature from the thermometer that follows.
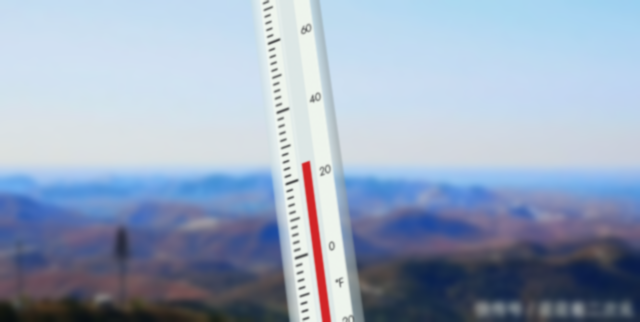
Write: 24 °F
